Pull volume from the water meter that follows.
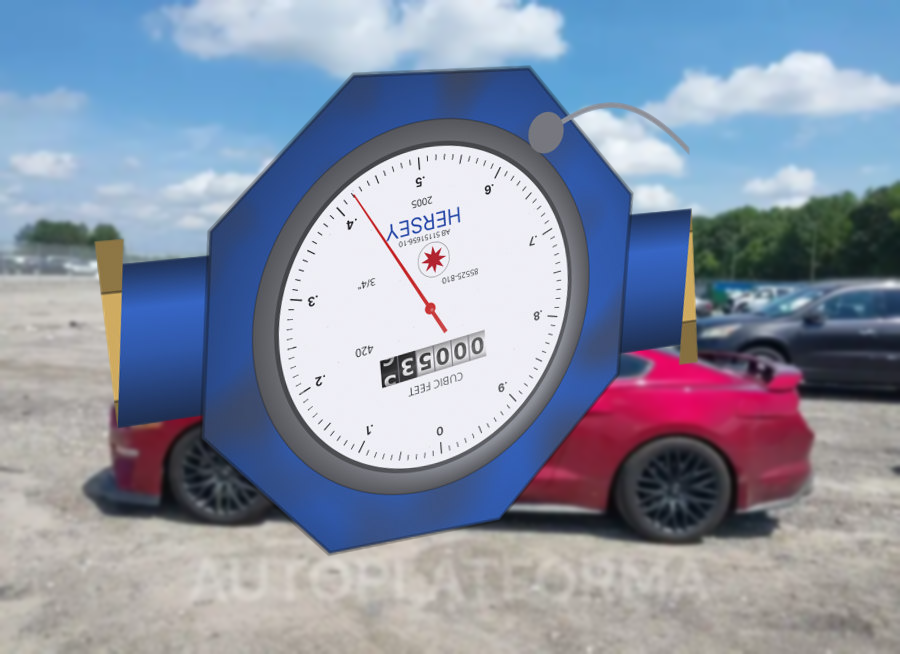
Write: 535.42 ft³
